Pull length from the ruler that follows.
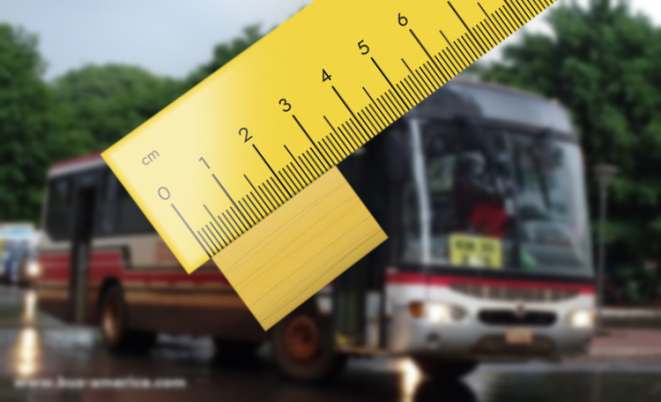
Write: 3.1 cm
